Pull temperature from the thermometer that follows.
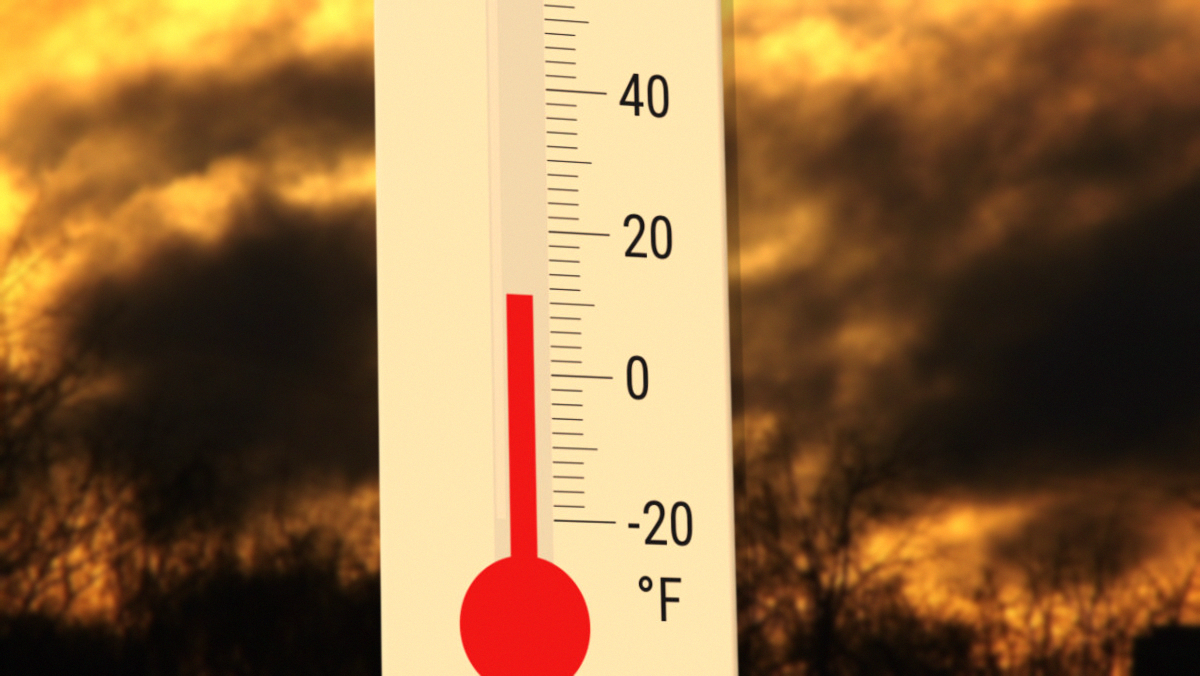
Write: 11 °F
